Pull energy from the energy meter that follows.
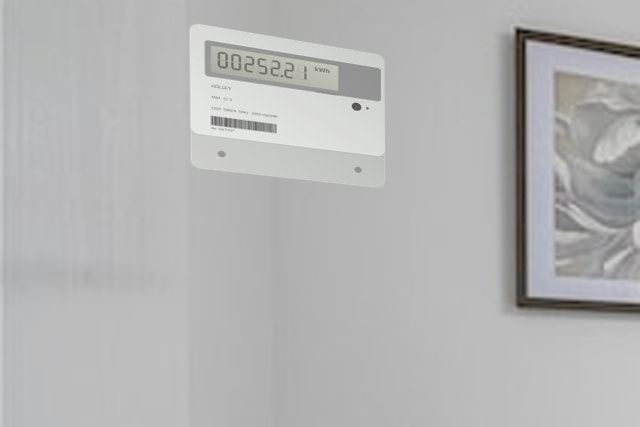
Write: 252.21 kWh
